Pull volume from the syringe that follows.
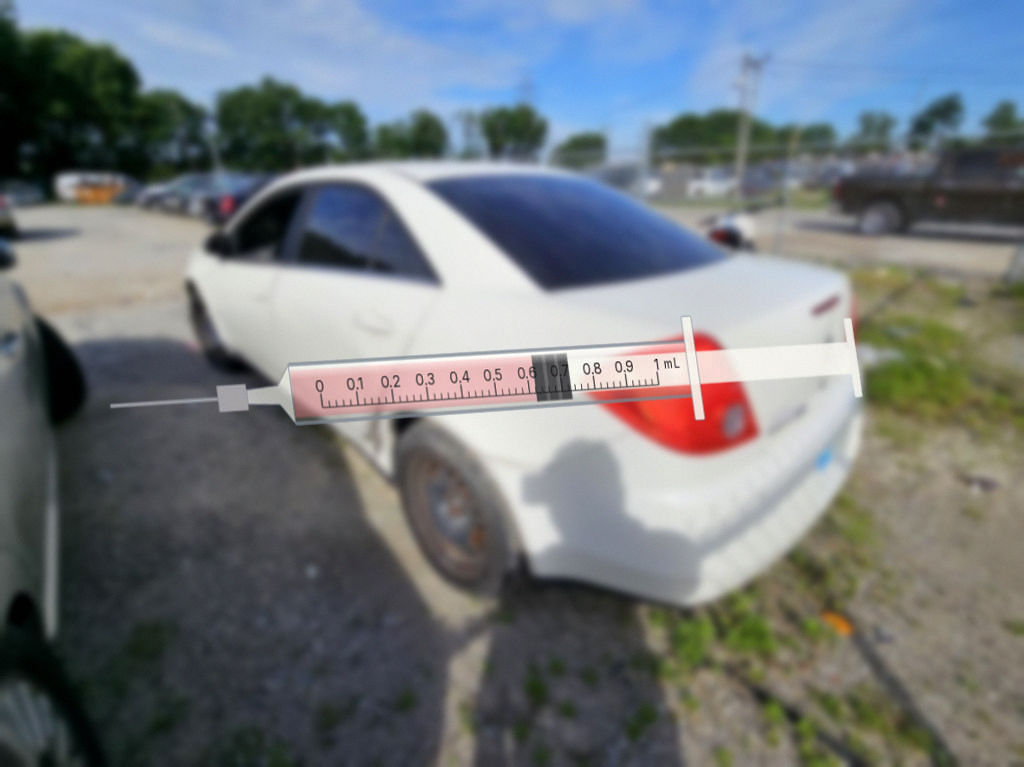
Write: 0.62 mL
